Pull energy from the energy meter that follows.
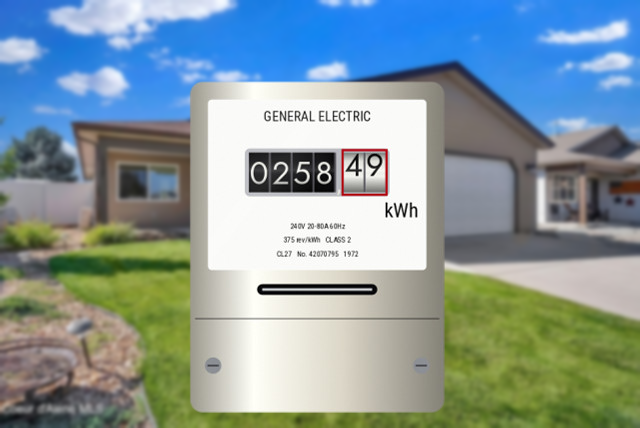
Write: 258.49 kWh
